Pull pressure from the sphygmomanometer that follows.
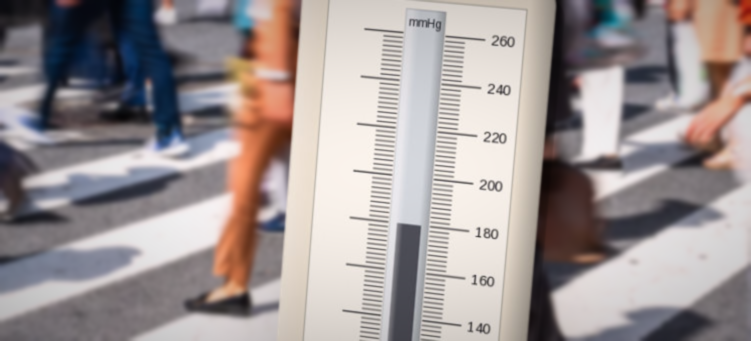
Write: 180 mmHg
